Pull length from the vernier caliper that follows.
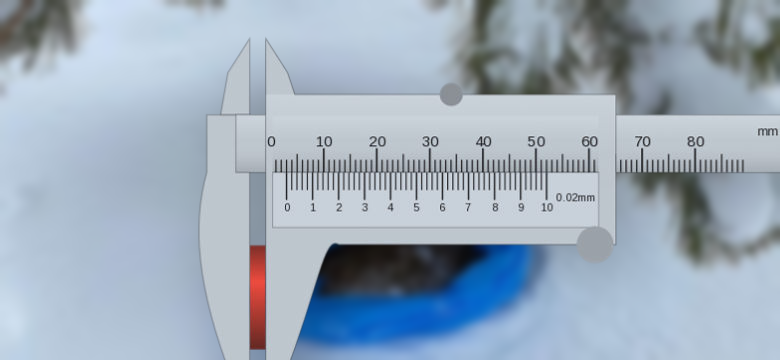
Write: 3.0 mm
